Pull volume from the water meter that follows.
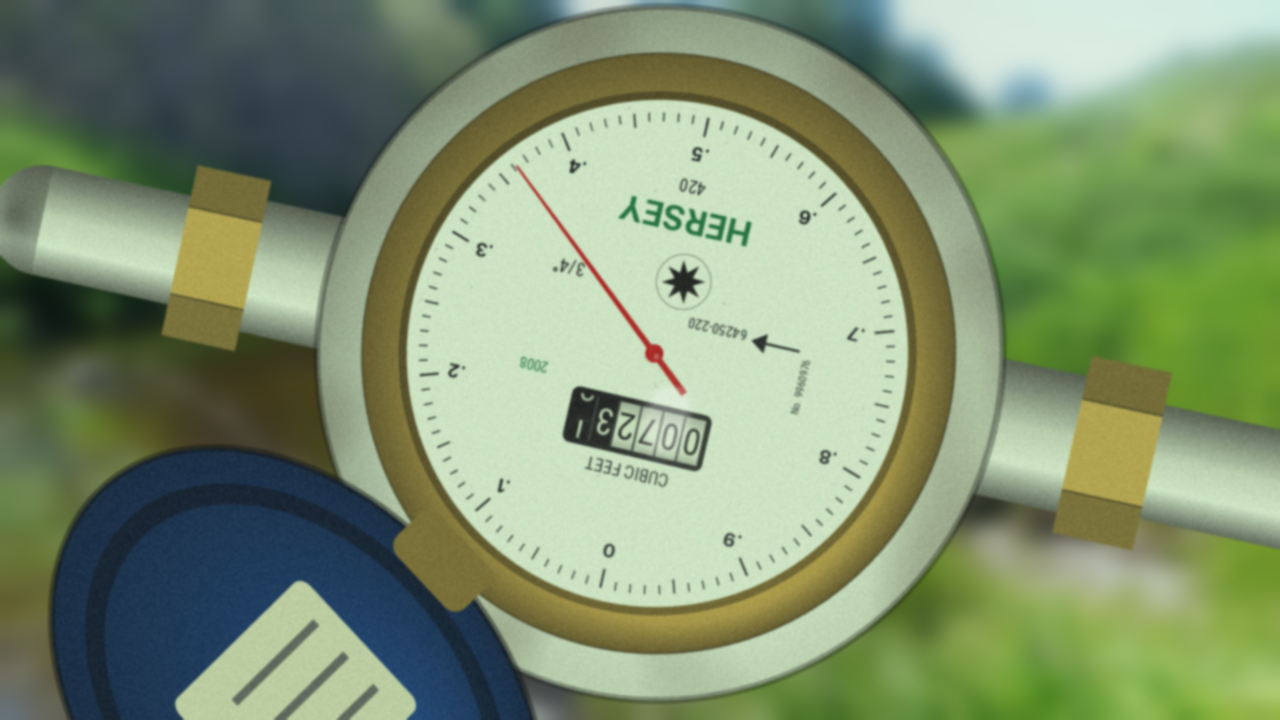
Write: 7231.36 ft³
